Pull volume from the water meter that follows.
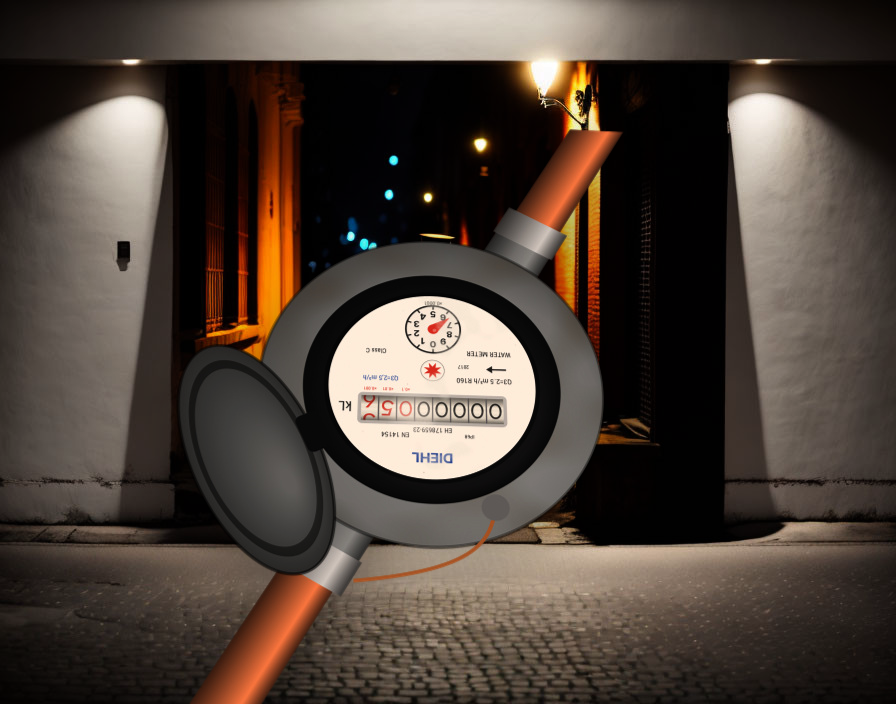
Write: 0.0556 kL
